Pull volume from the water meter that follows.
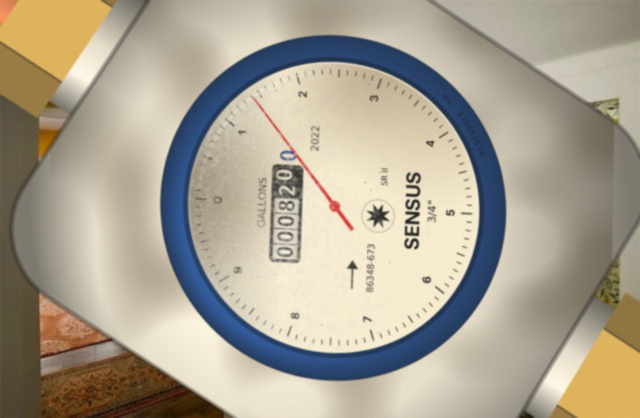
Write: 8201.4 gal
